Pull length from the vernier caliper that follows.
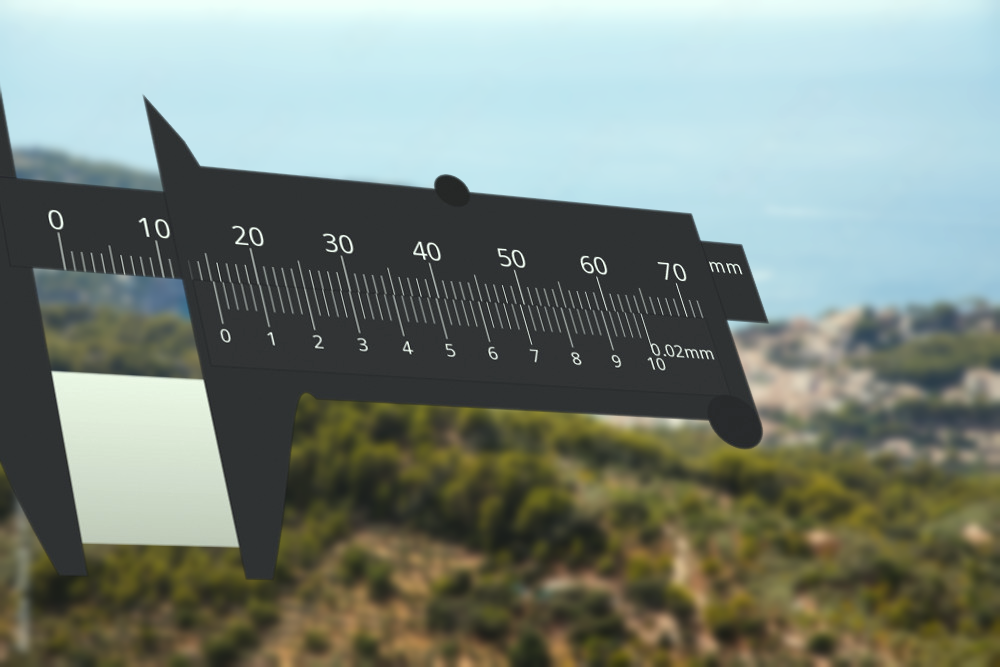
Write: 15.2 mm
